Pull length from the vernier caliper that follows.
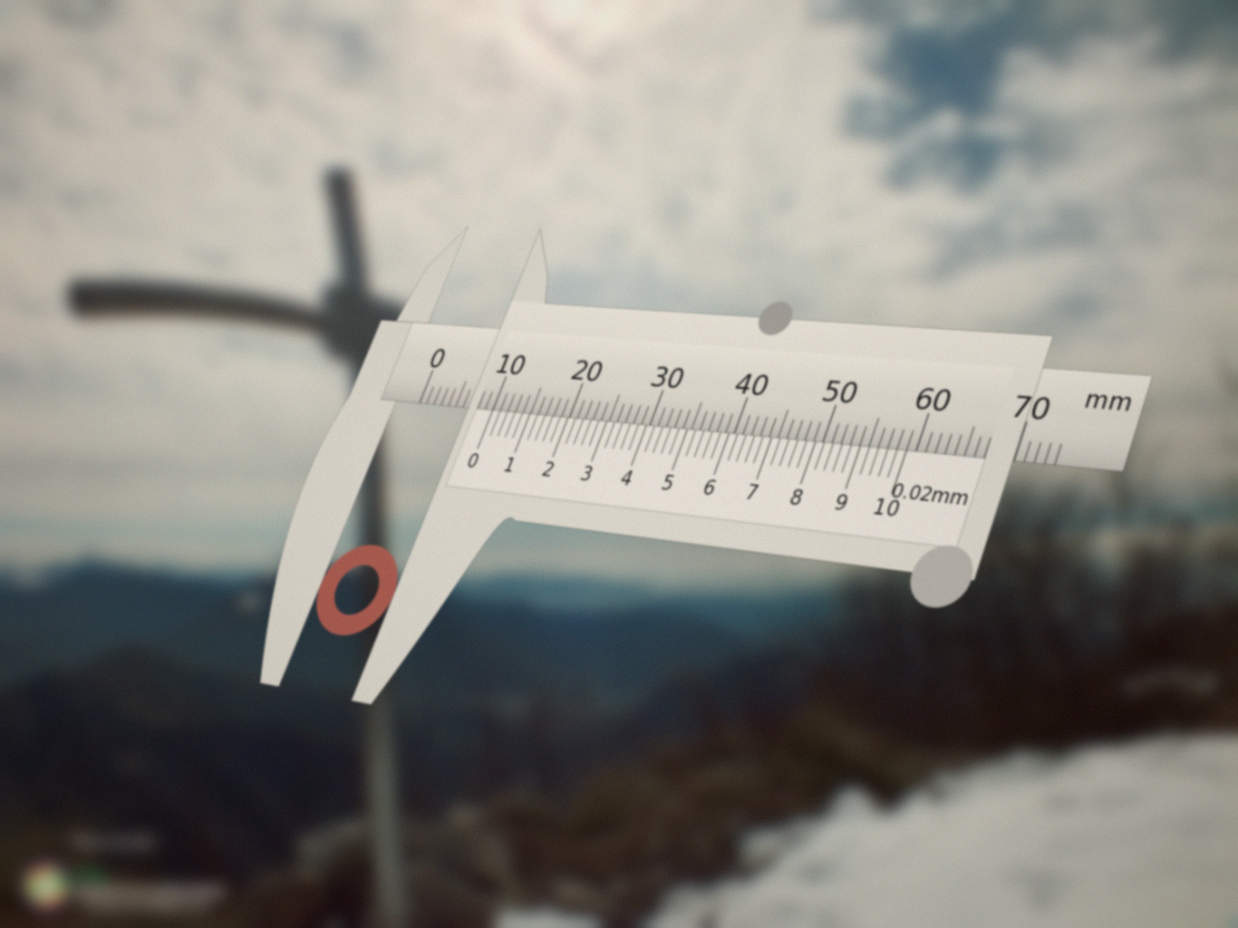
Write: 10.0 mm
